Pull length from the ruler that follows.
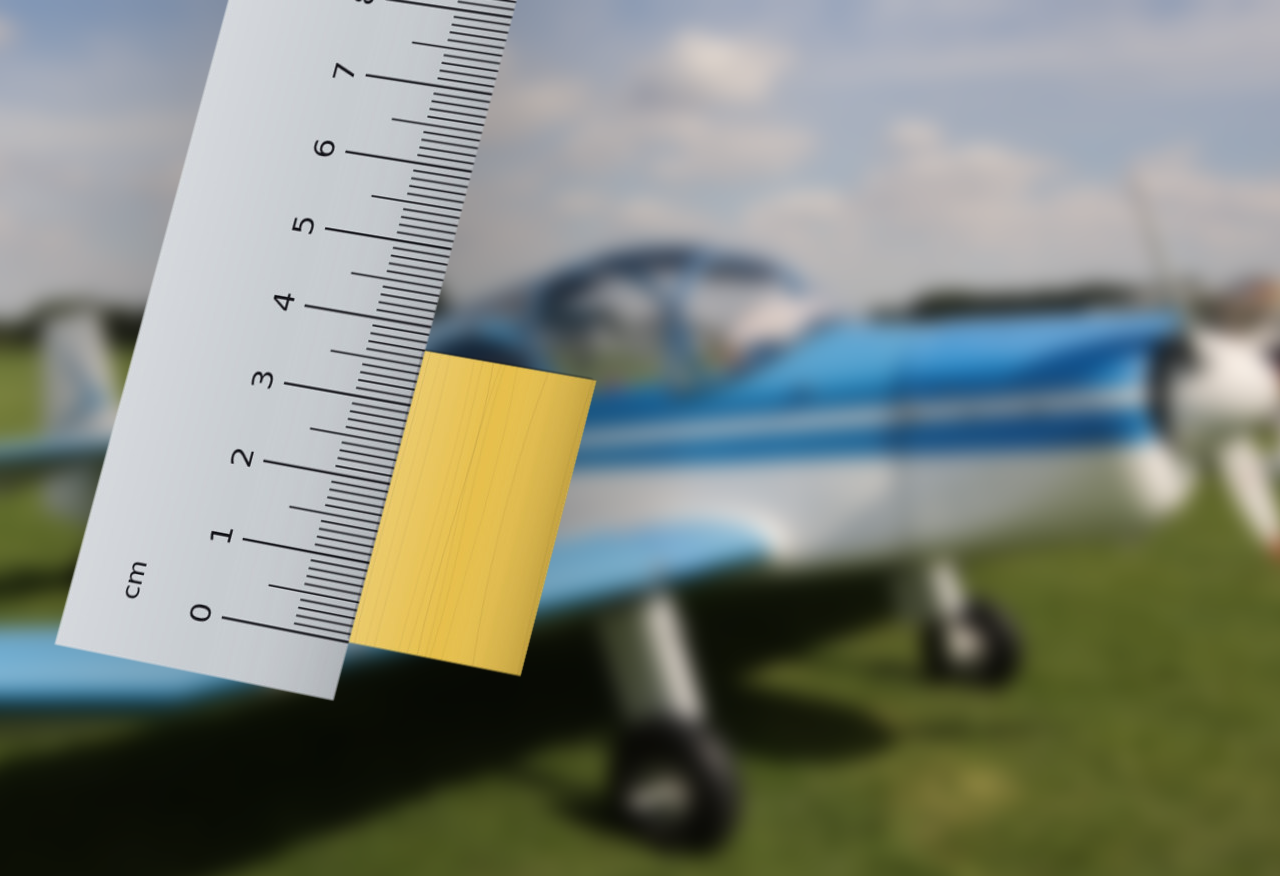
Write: 3.7 cm
